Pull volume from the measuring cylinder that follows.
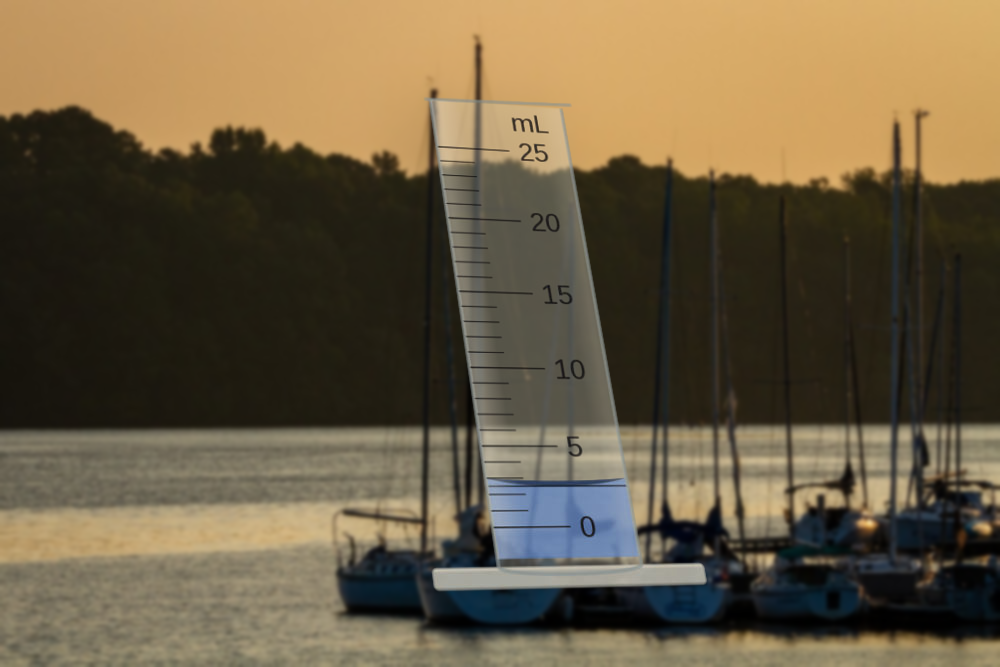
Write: 2.5 mL
